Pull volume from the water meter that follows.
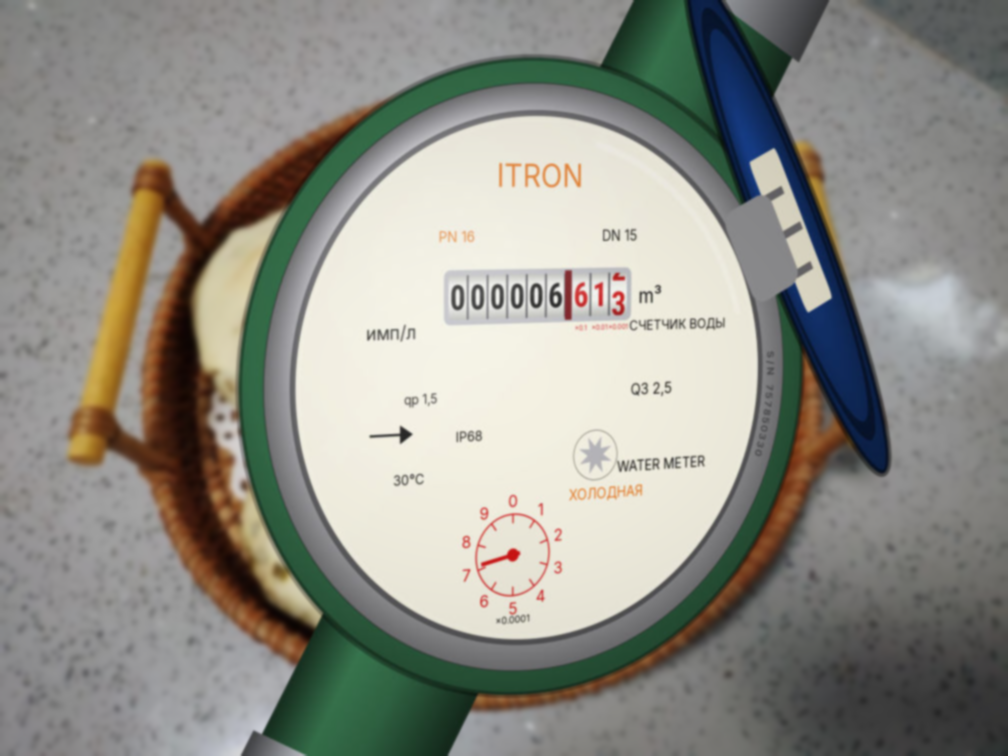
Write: 6.6127 m³
